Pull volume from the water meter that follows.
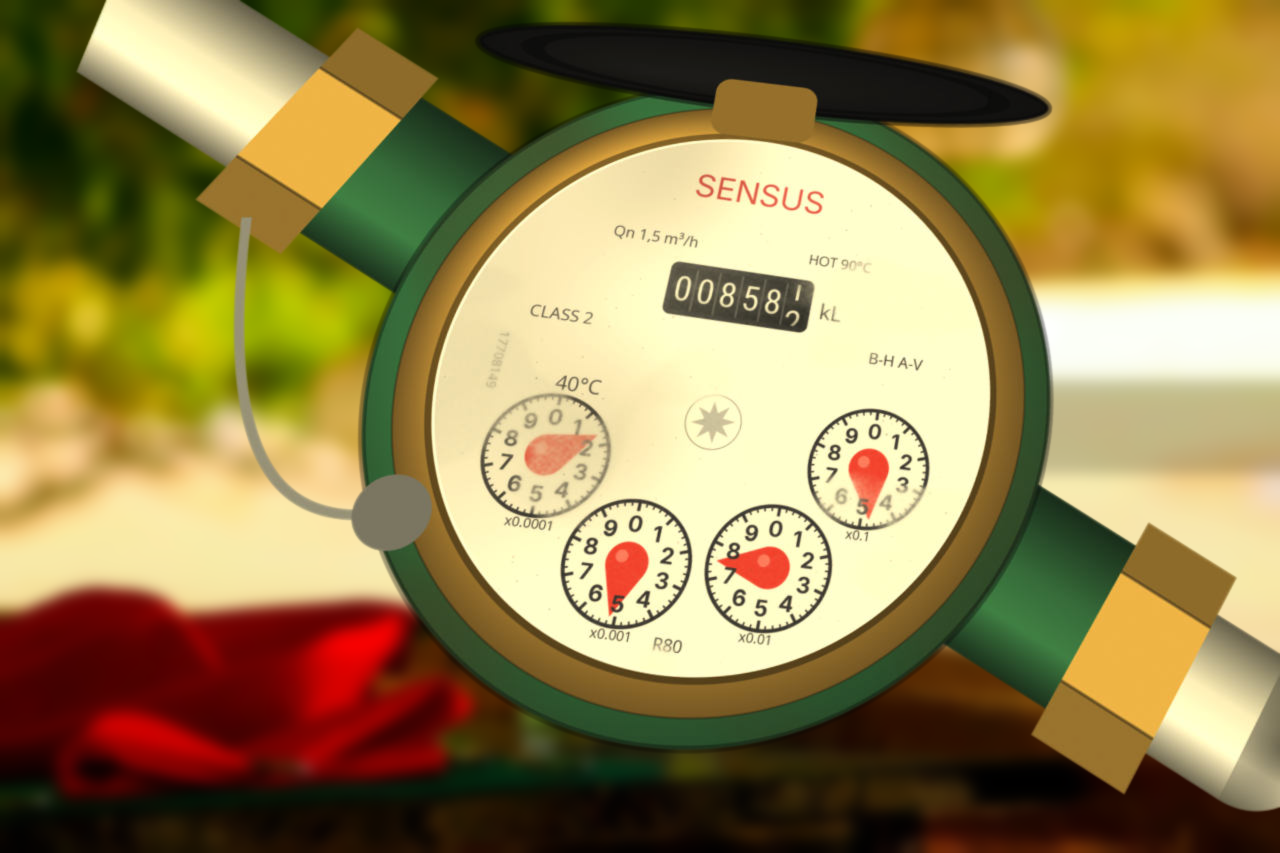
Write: 8581.4751 kL
